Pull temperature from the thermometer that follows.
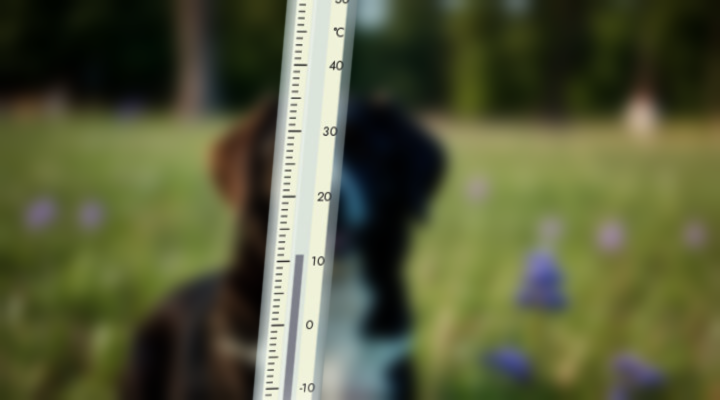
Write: 11 °C
